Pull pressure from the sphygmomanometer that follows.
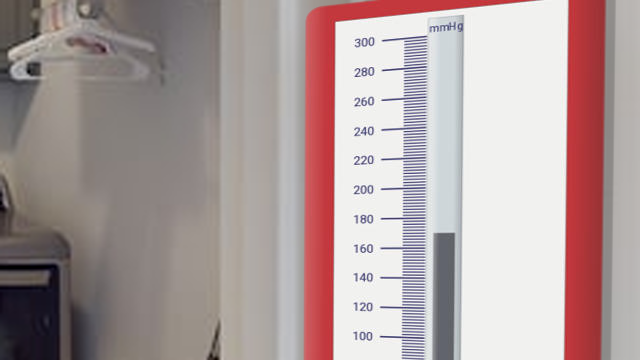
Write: 170 mmHg
